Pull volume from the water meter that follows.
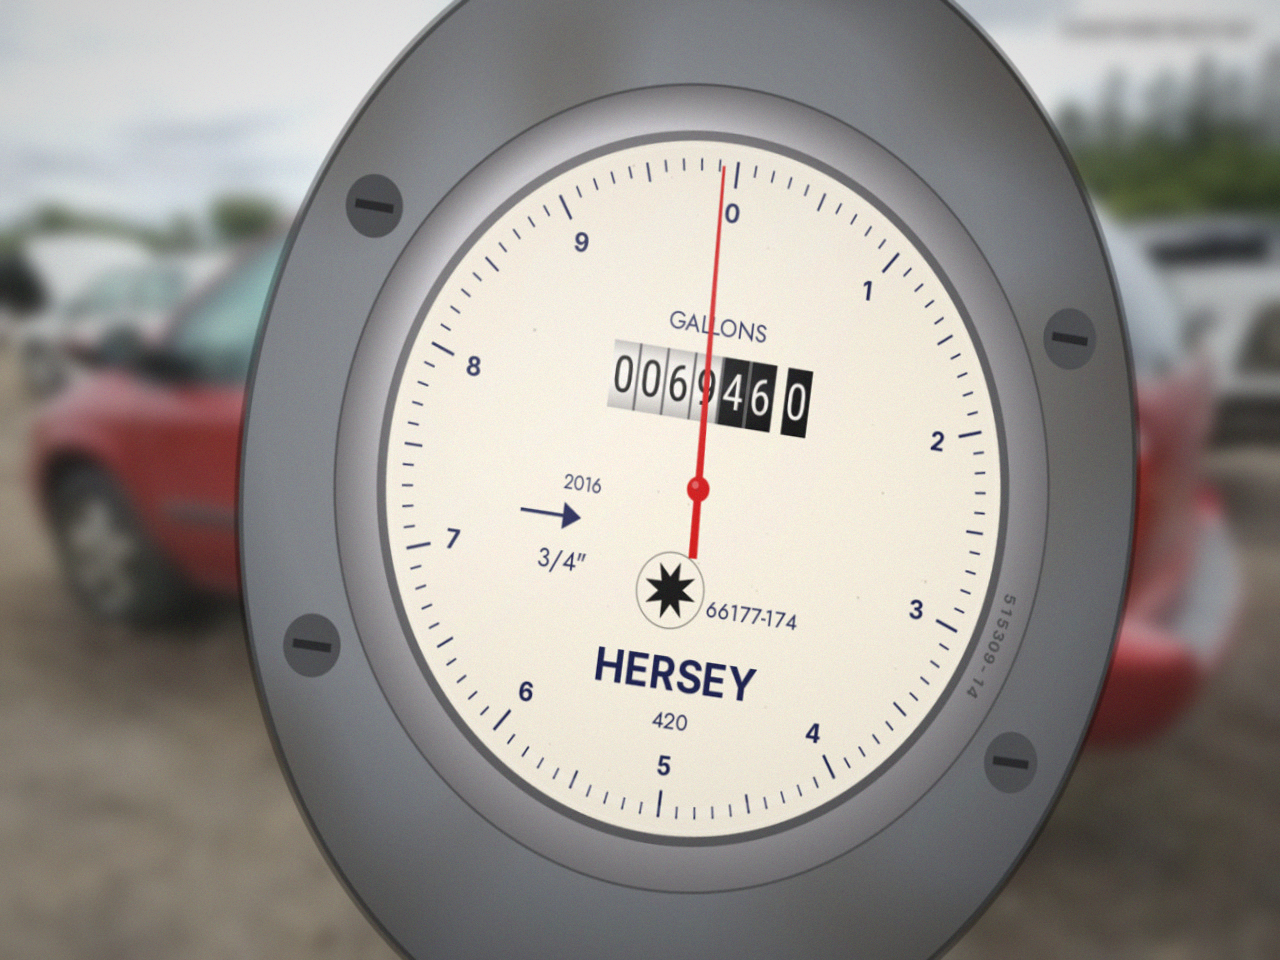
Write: 69459.9 gal
